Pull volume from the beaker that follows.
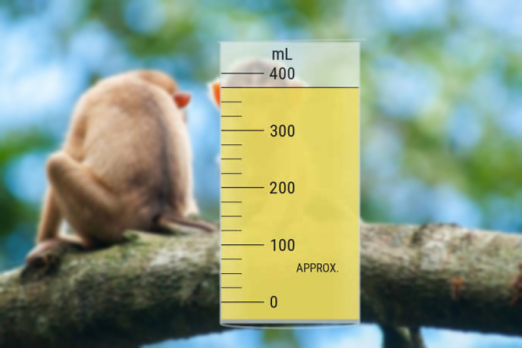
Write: 375 mL
